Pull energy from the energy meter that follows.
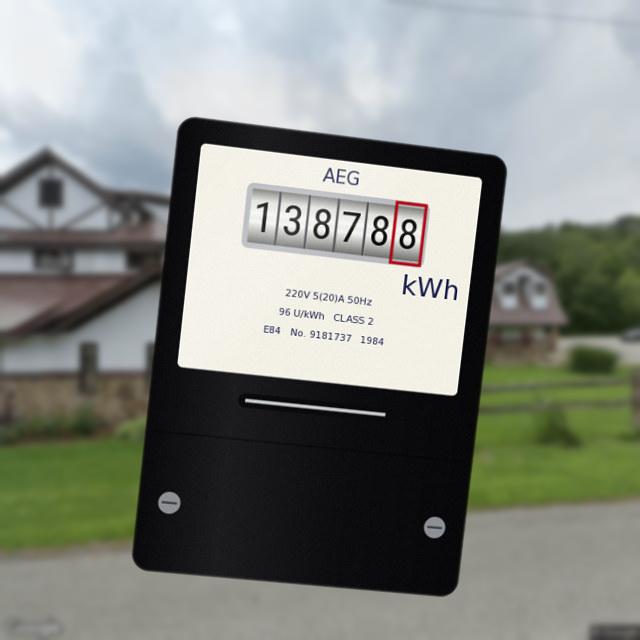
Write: 13878.8 kWh
